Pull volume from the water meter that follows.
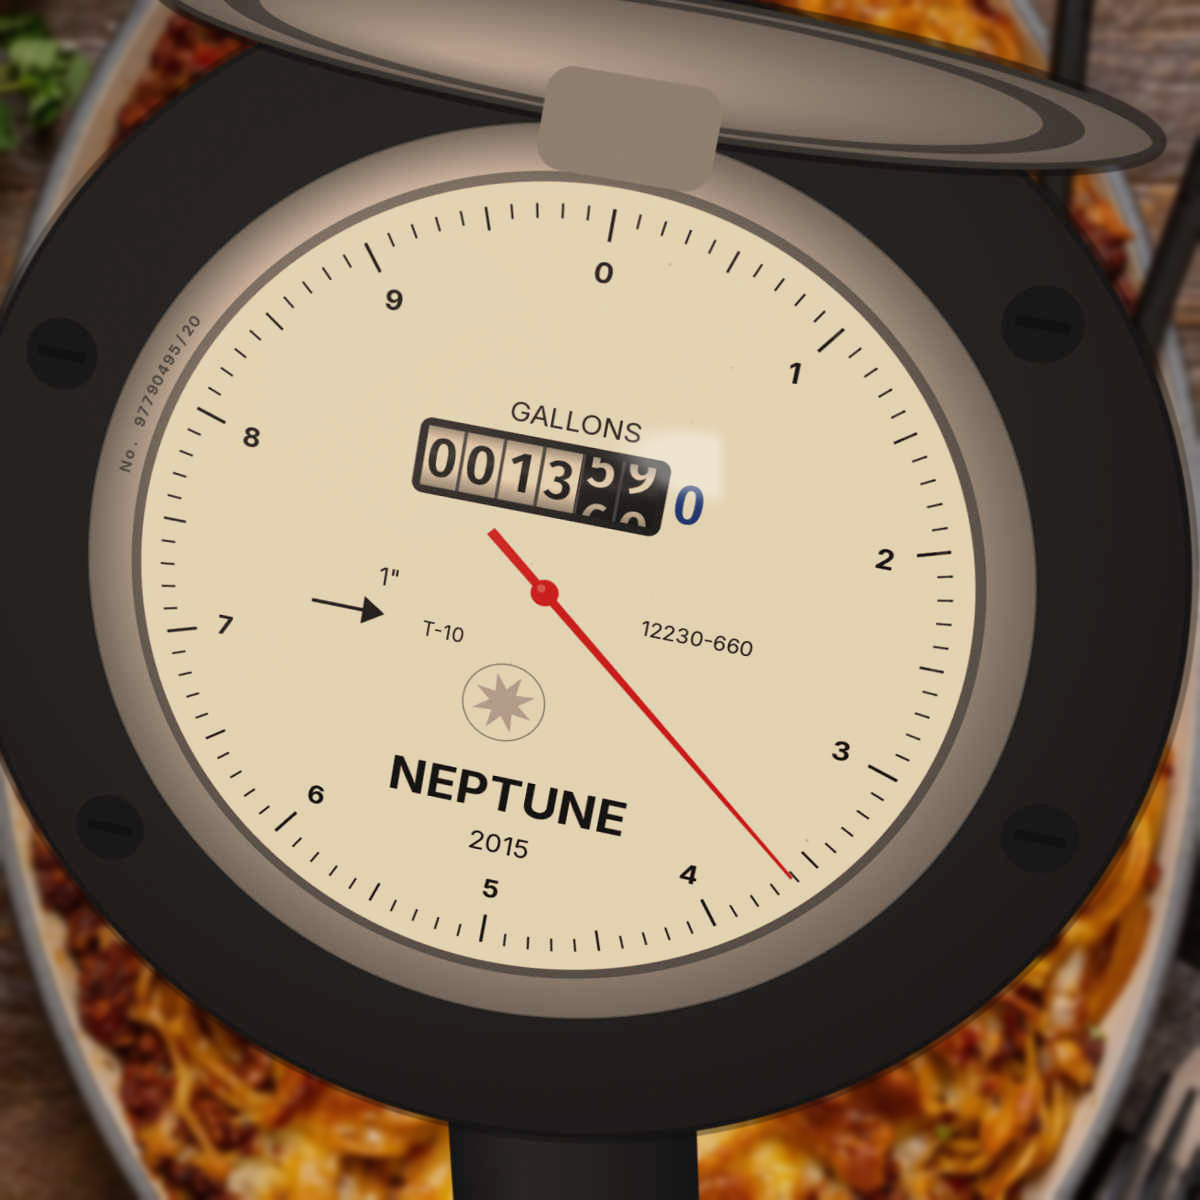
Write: 13593.6 gal
